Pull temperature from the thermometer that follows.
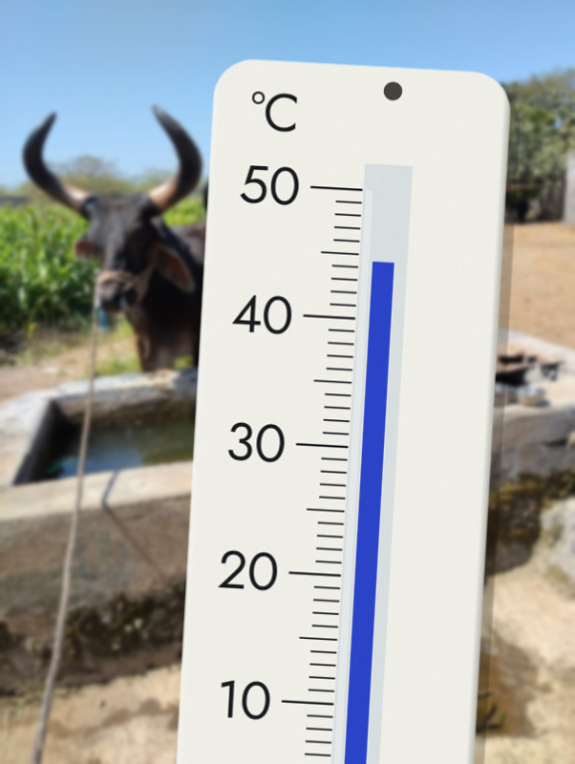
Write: 44.5 °C
